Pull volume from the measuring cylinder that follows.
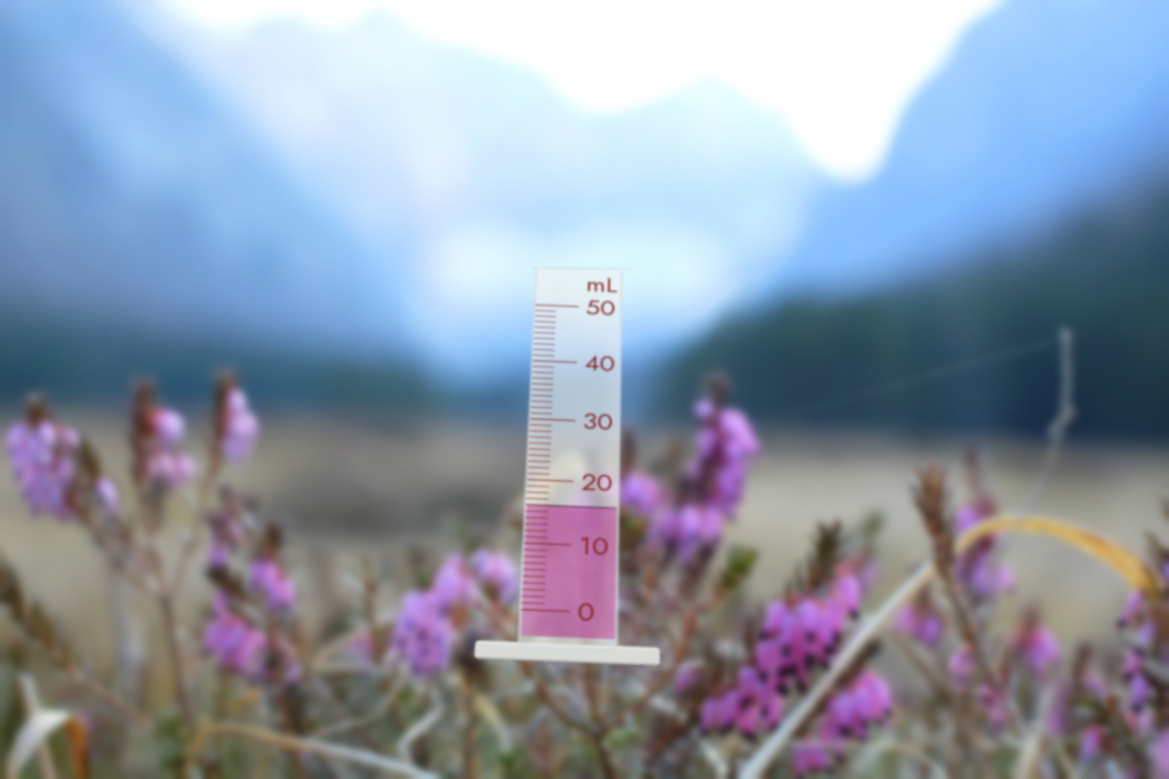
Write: 16 mL
